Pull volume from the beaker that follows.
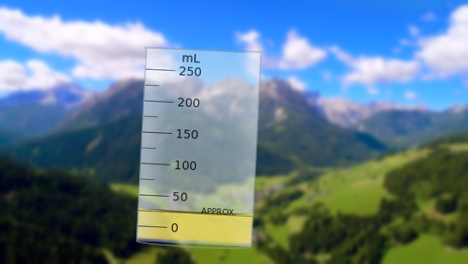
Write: 25 mL
